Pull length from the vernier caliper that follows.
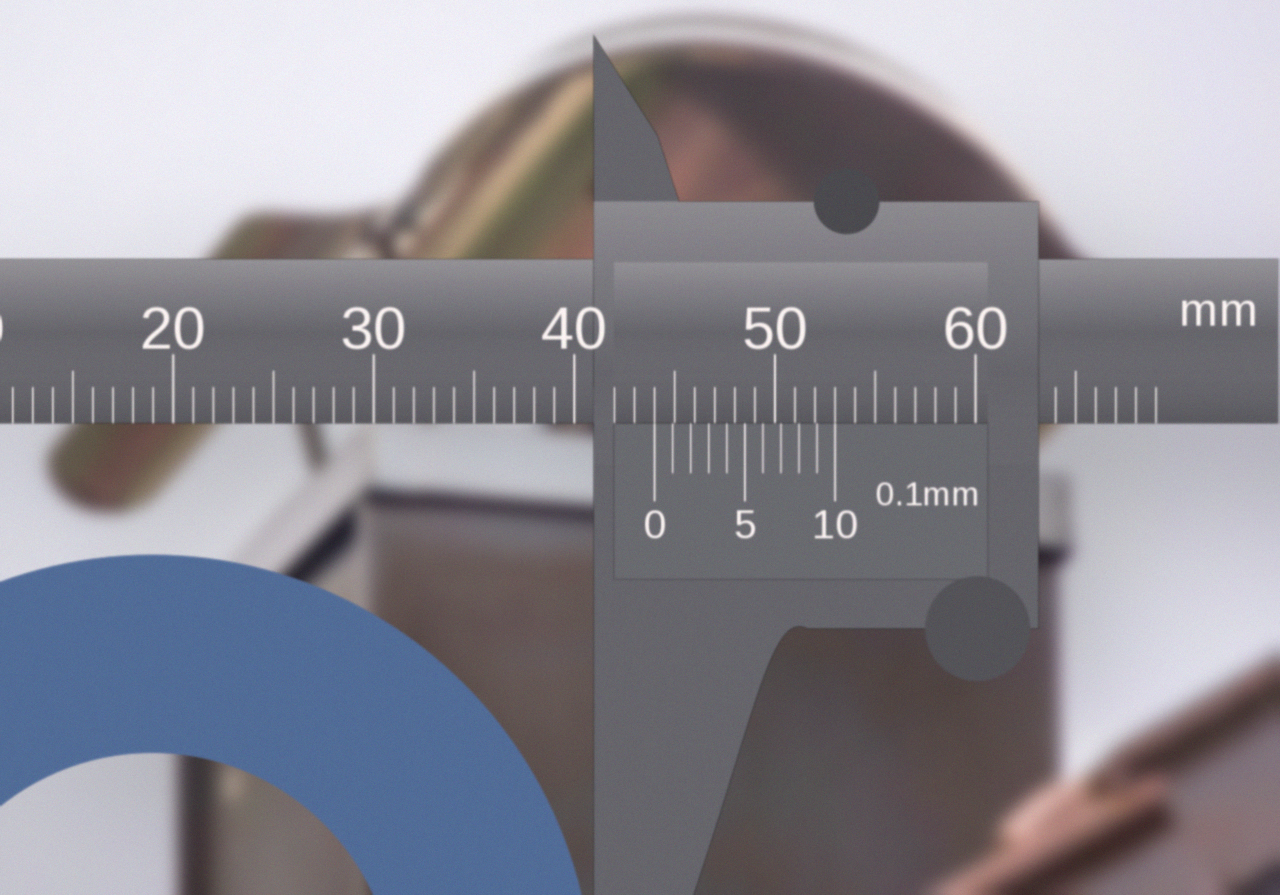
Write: 44.0 mm
